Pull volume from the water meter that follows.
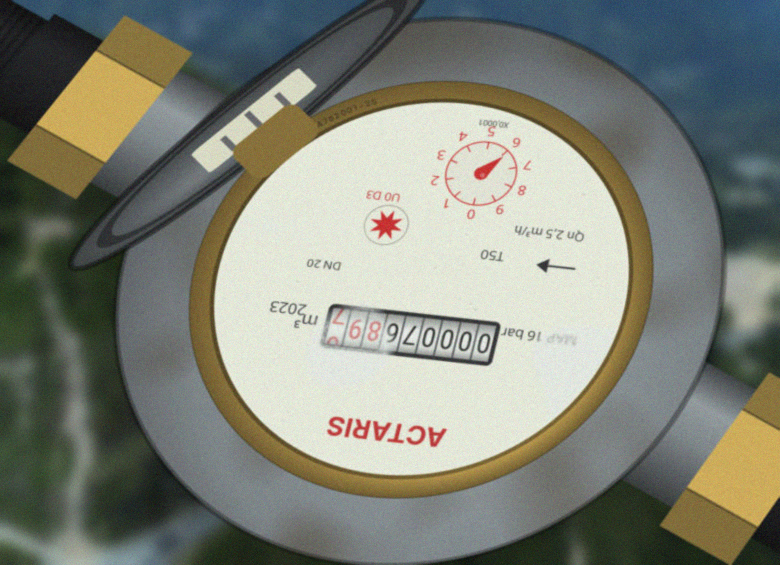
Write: 76.8966 m³
